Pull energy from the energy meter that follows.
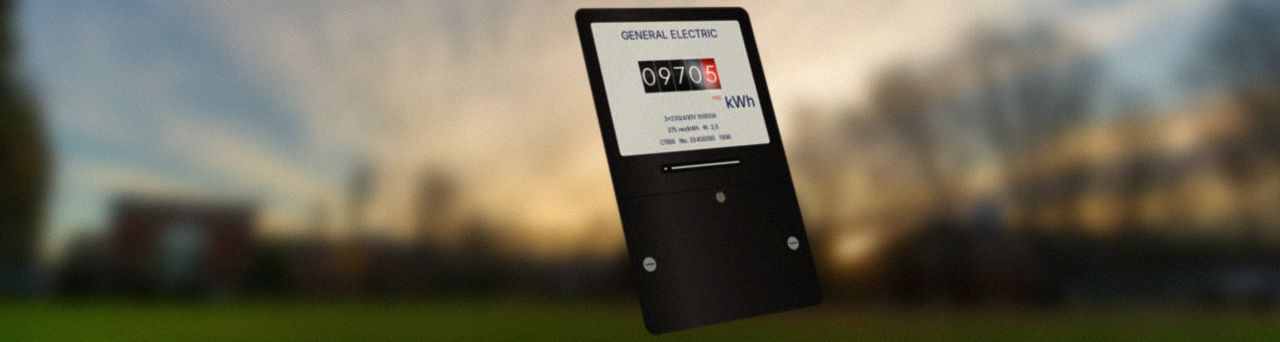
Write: 970.5 kWh
